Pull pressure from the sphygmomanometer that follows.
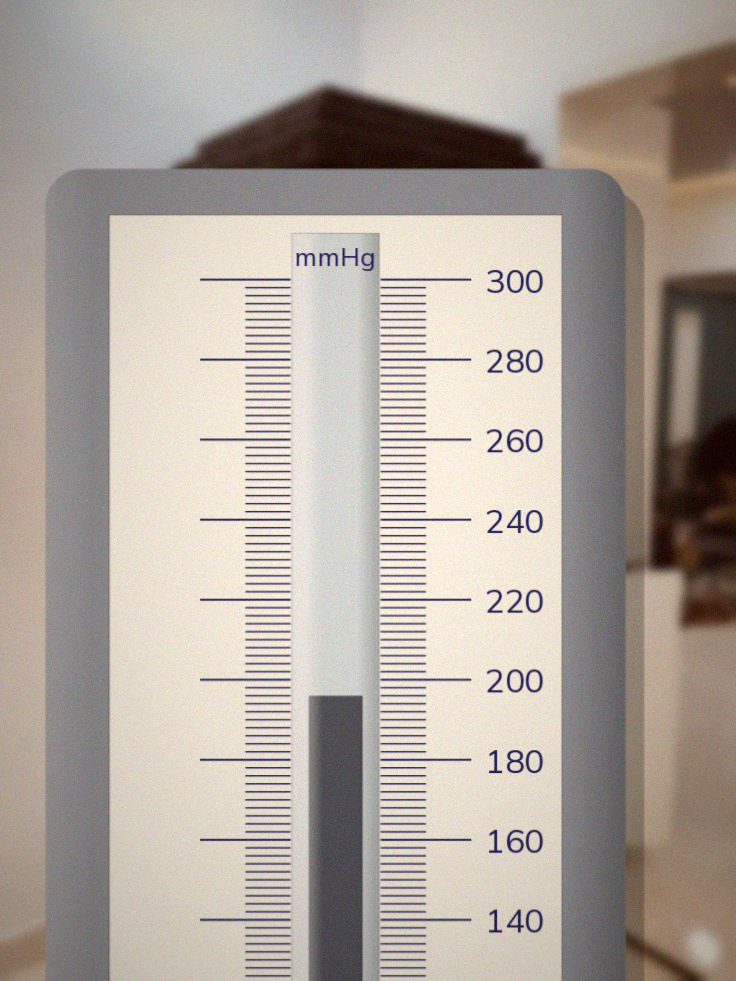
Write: 196 mmHg
